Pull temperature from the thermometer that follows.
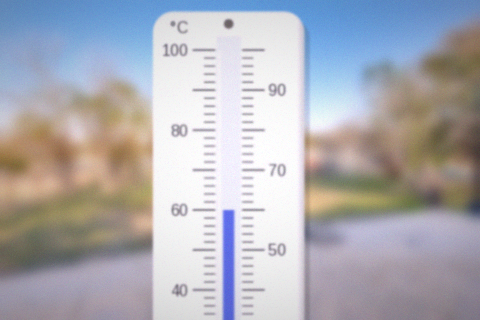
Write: 60 °C
